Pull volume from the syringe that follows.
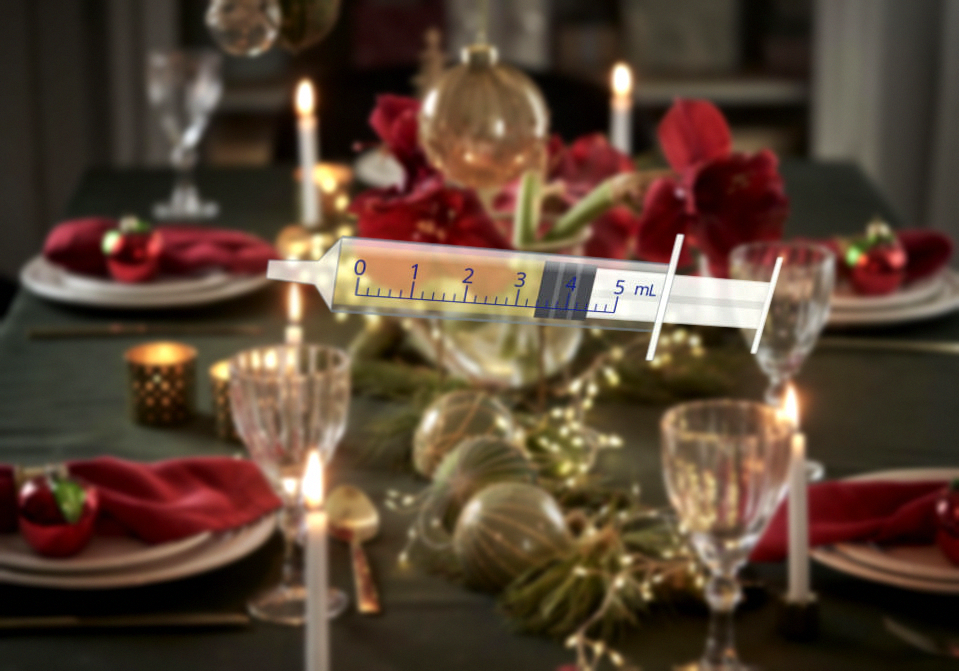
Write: 3.4 mL
